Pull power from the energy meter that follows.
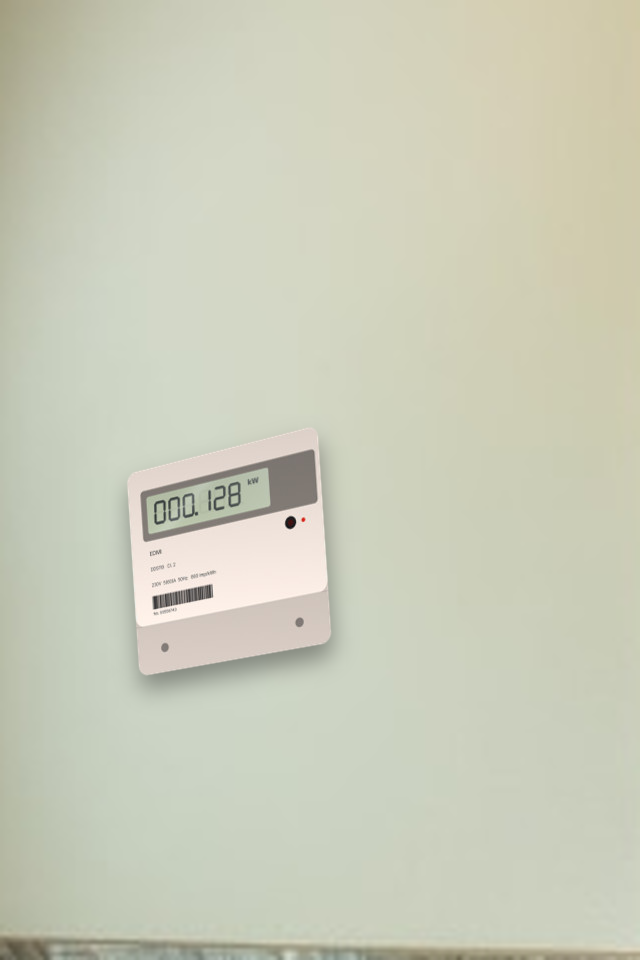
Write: 0.128 kW
